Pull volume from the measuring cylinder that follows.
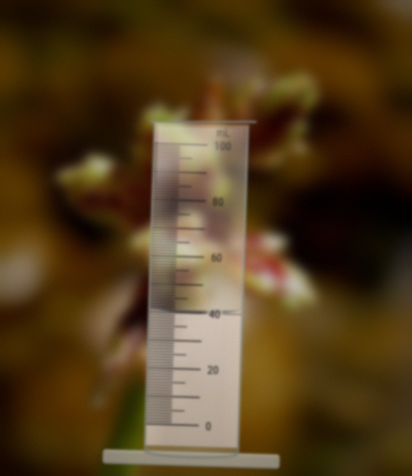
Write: 40 mL
